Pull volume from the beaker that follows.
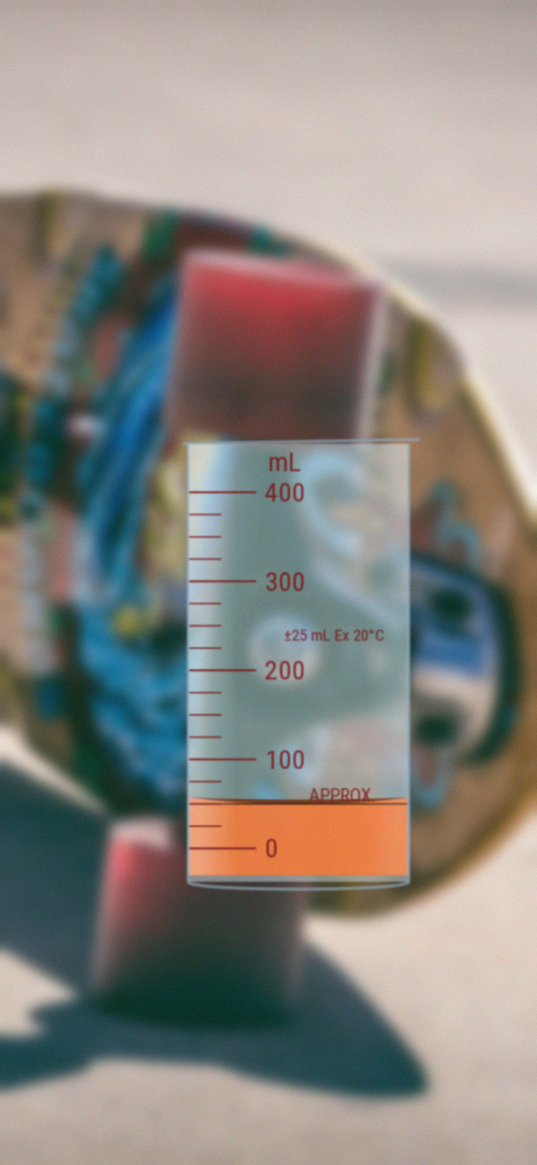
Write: 50 mL
